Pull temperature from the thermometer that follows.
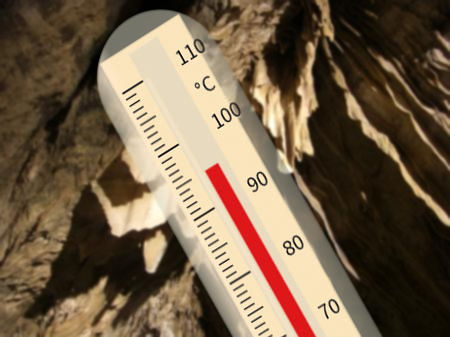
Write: 95 °C
